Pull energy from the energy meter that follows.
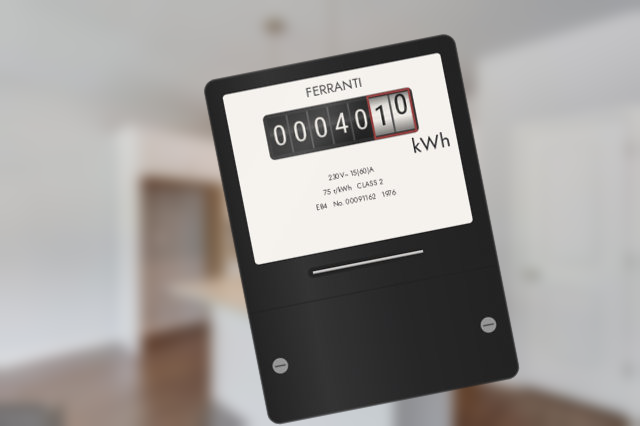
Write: 40.10 kWh
